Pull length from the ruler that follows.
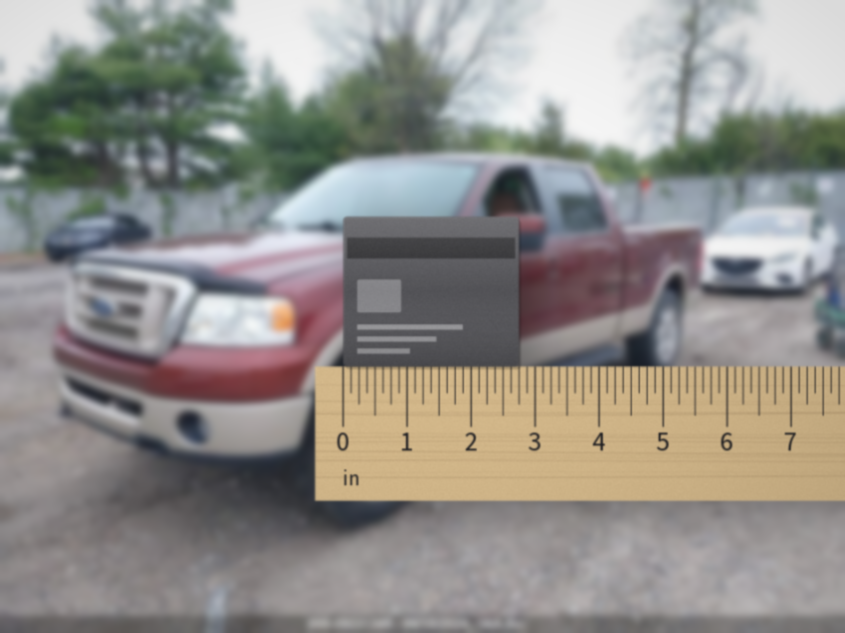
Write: 2.75 in
